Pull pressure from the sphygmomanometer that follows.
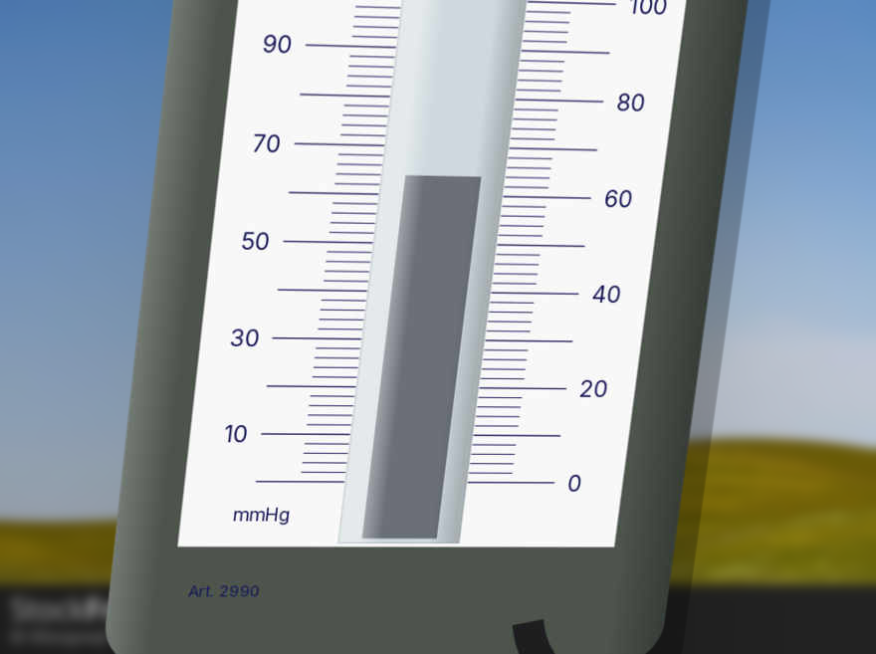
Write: 64 mmHg
